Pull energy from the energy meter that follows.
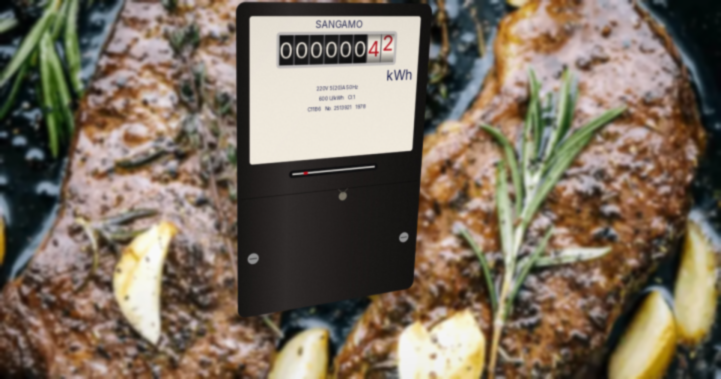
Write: 0.42 kWh
